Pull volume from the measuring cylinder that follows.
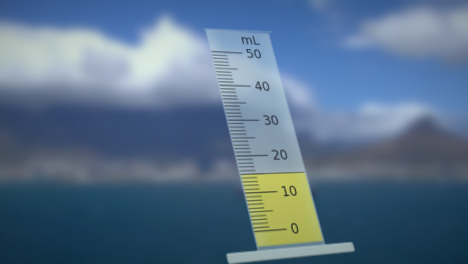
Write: 15 mL
